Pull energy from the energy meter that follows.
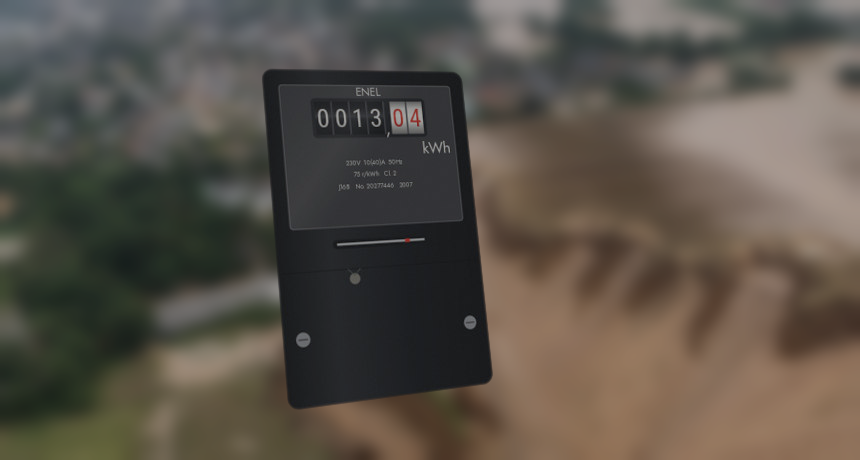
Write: 13.04 kWh
